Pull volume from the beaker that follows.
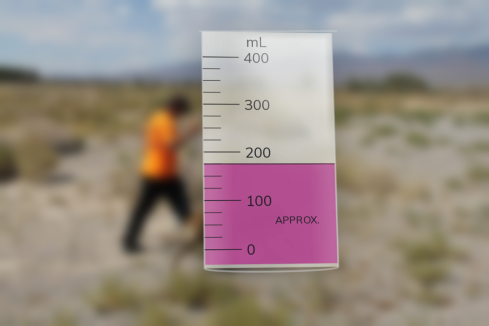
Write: 175 mL
